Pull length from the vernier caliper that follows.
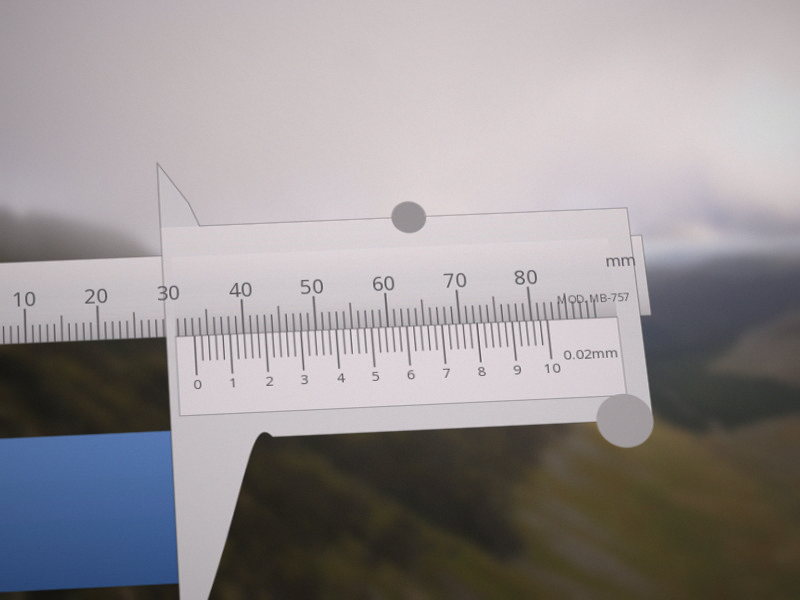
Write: 33.2 mm
